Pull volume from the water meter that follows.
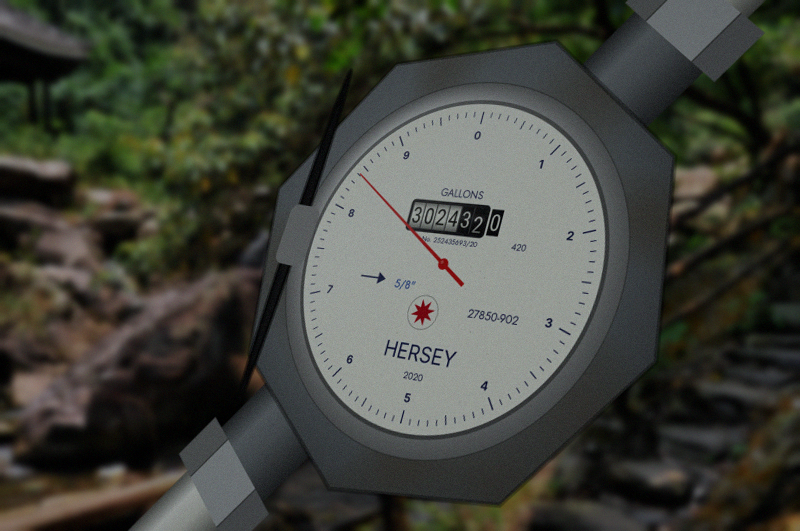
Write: 3024318.4 gal
